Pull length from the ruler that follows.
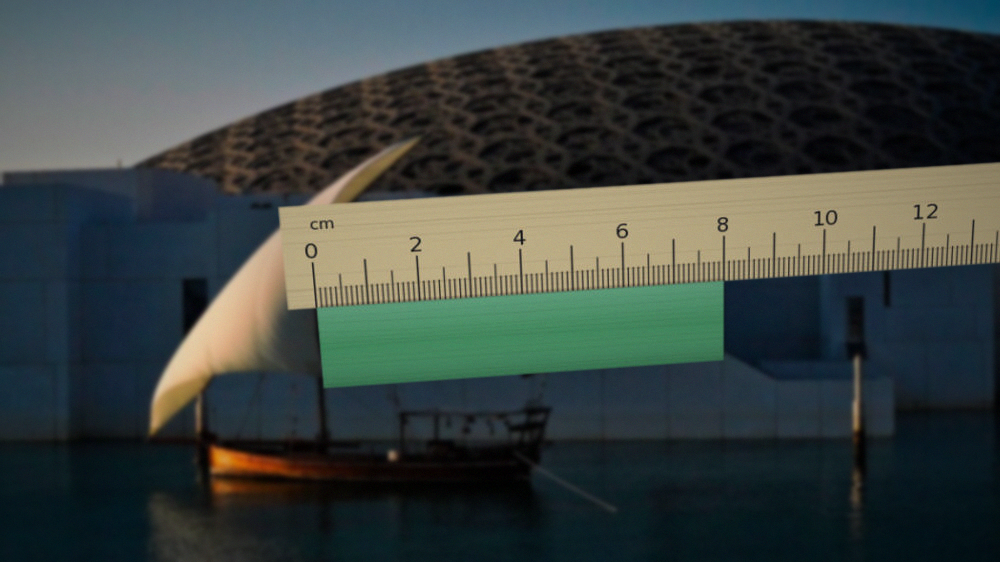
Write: 8 cm
